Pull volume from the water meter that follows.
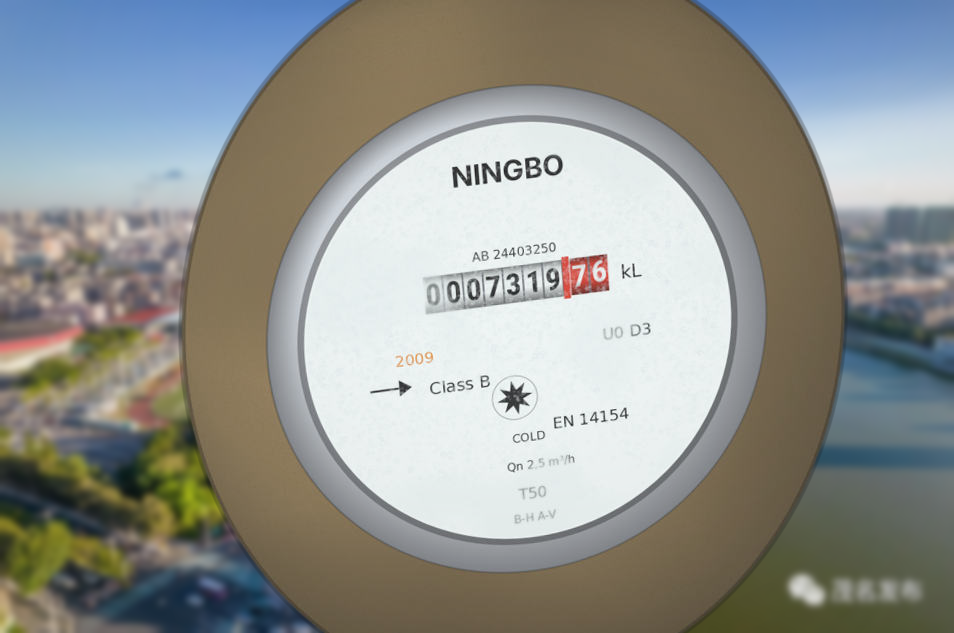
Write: 7319.76 kL
